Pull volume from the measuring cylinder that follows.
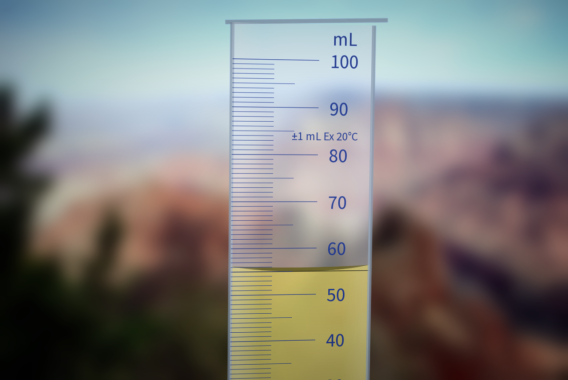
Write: 55 mL
